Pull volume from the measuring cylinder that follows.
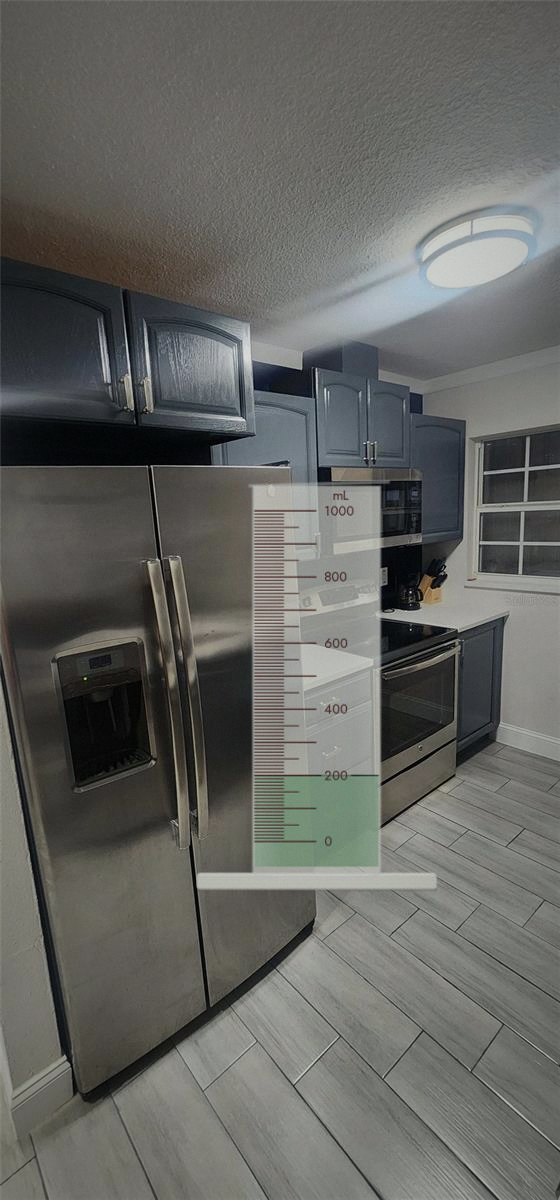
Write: 200 mL
